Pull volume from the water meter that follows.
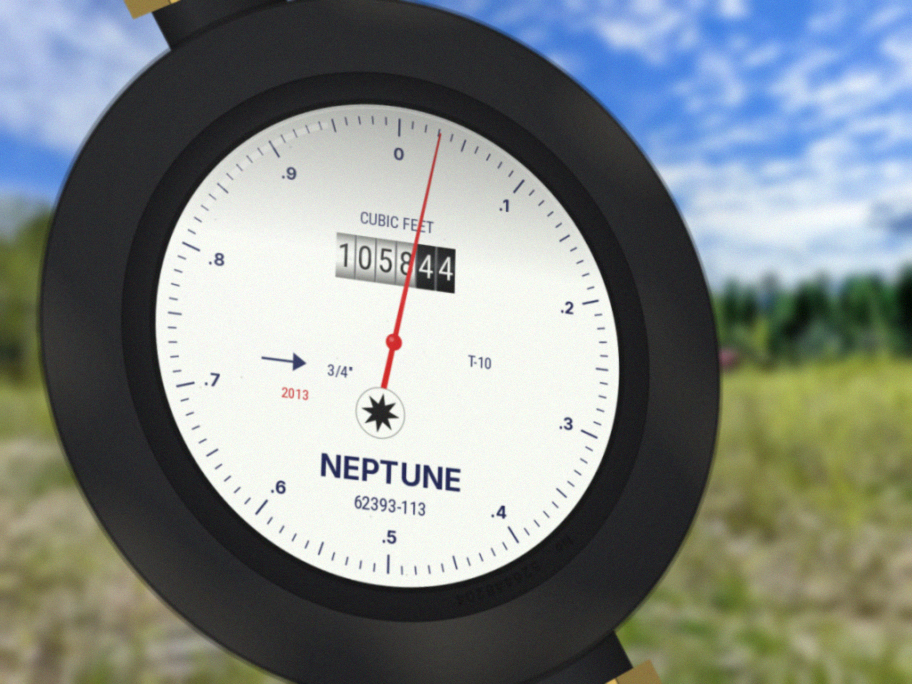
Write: 105844.03 ft³
